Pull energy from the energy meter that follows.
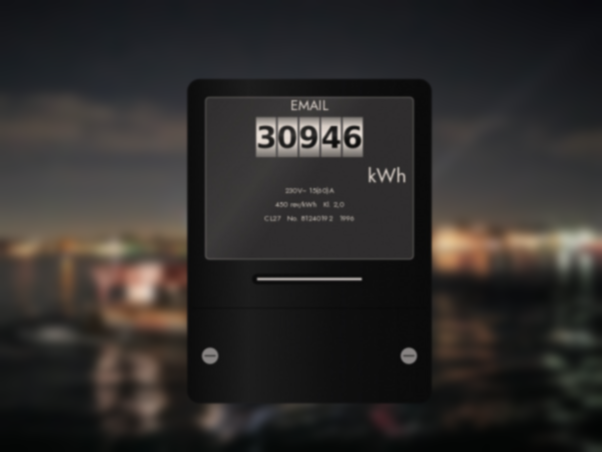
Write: 30946 kWh
